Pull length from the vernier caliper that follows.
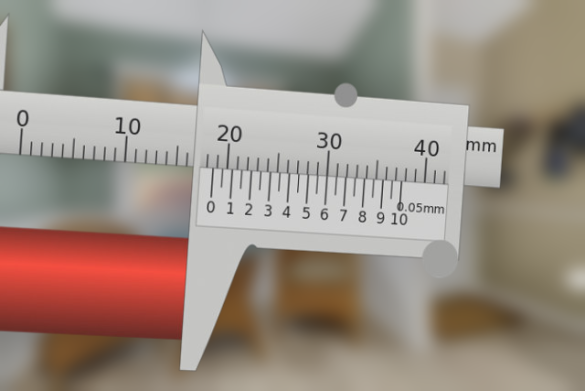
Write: 18.6 mm
